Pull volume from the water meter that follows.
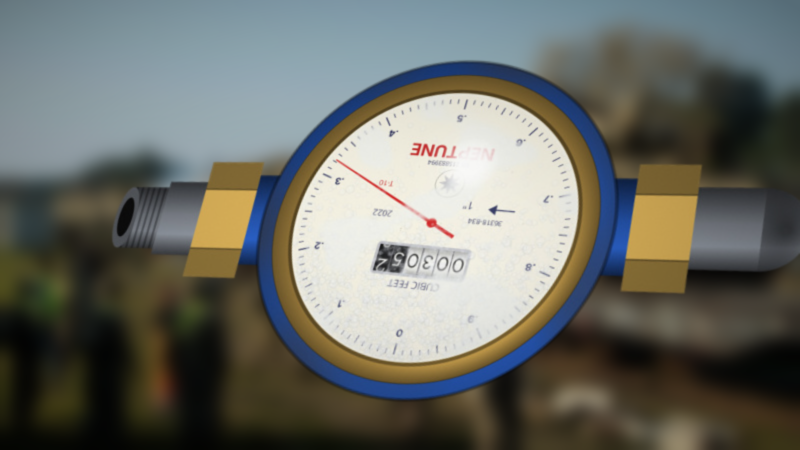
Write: 3052.32 ft³
